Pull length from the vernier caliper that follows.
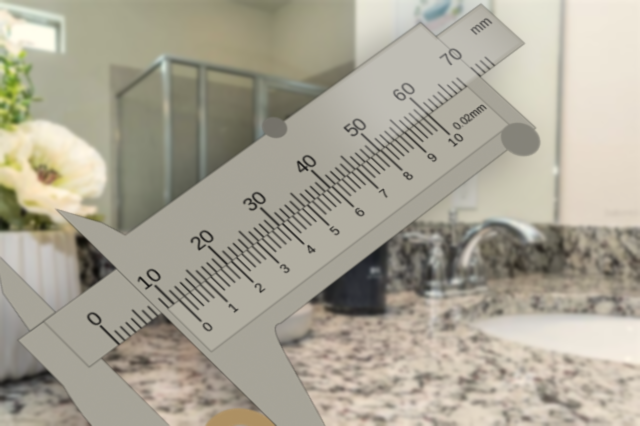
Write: 11.0 mm
